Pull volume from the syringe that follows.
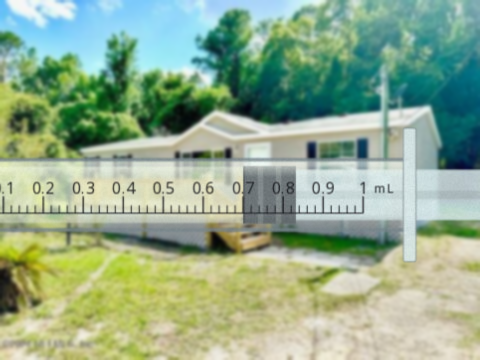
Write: 0.7 mL
